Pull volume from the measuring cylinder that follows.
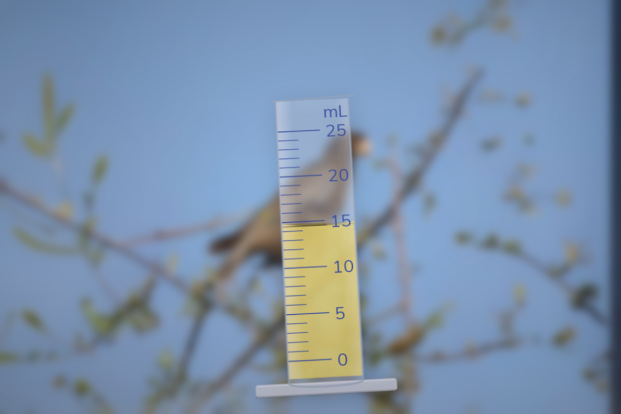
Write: 14.5 mL
